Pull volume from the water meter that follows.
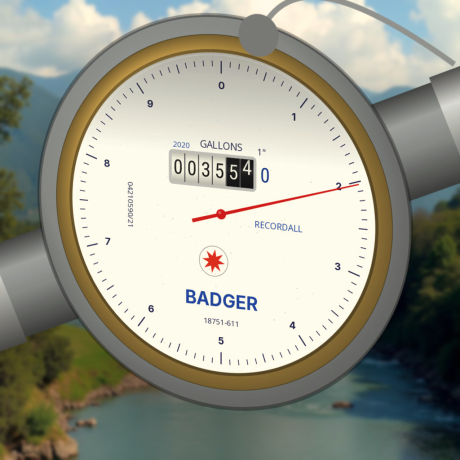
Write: 35542.0 gal
